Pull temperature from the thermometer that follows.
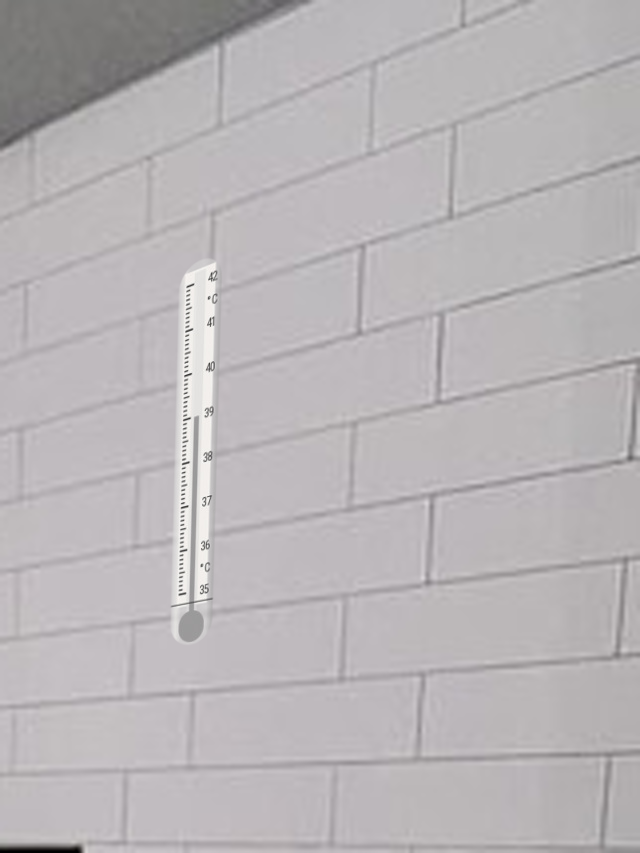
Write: 39 °C
